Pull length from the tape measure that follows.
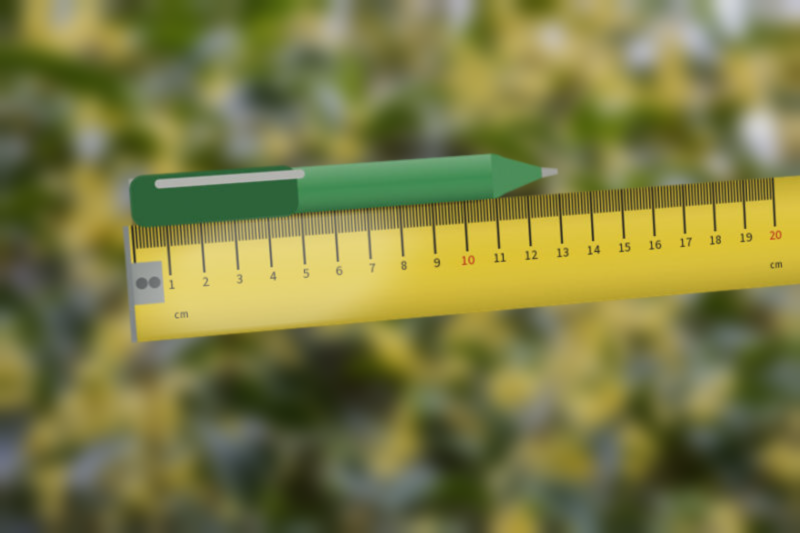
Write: 13 cm
